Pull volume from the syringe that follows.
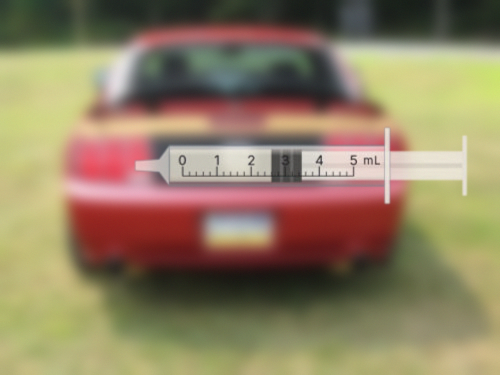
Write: 2.6 mL
